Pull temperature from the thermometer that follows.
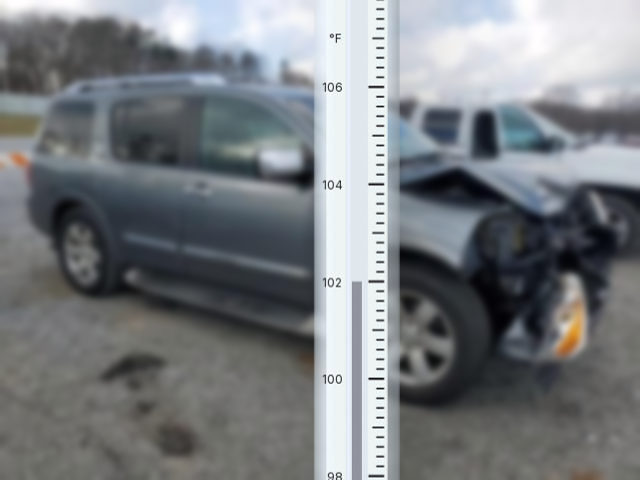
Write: 102 °F
